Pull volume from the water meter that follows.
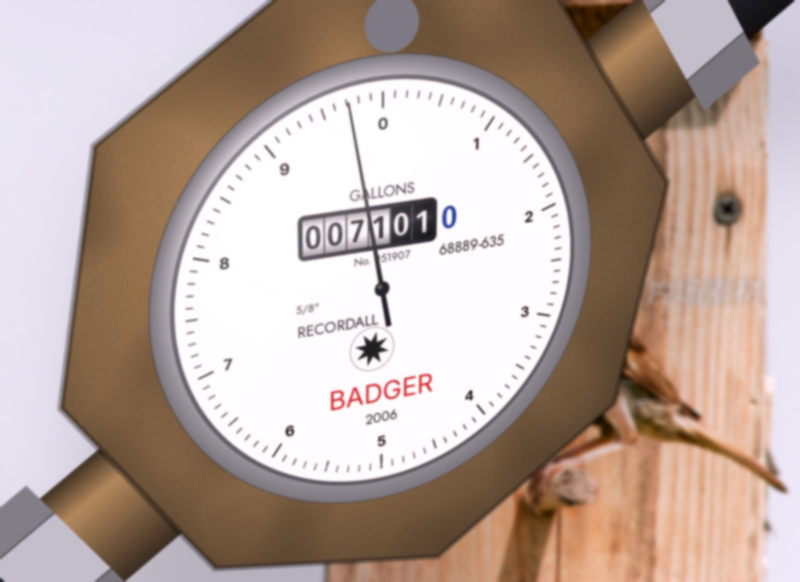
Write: 71009.7 gal
